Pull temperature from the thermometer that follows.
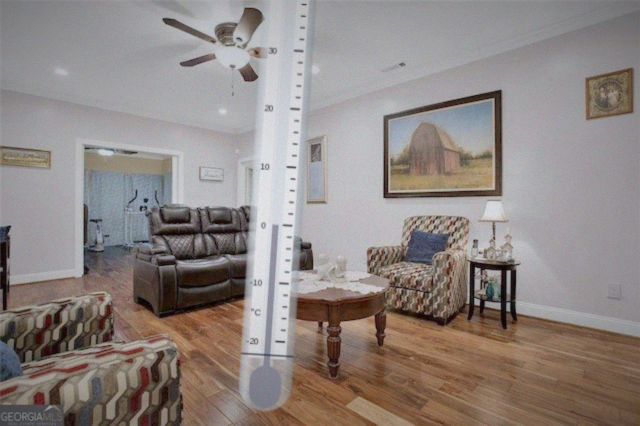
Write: 0 °C
